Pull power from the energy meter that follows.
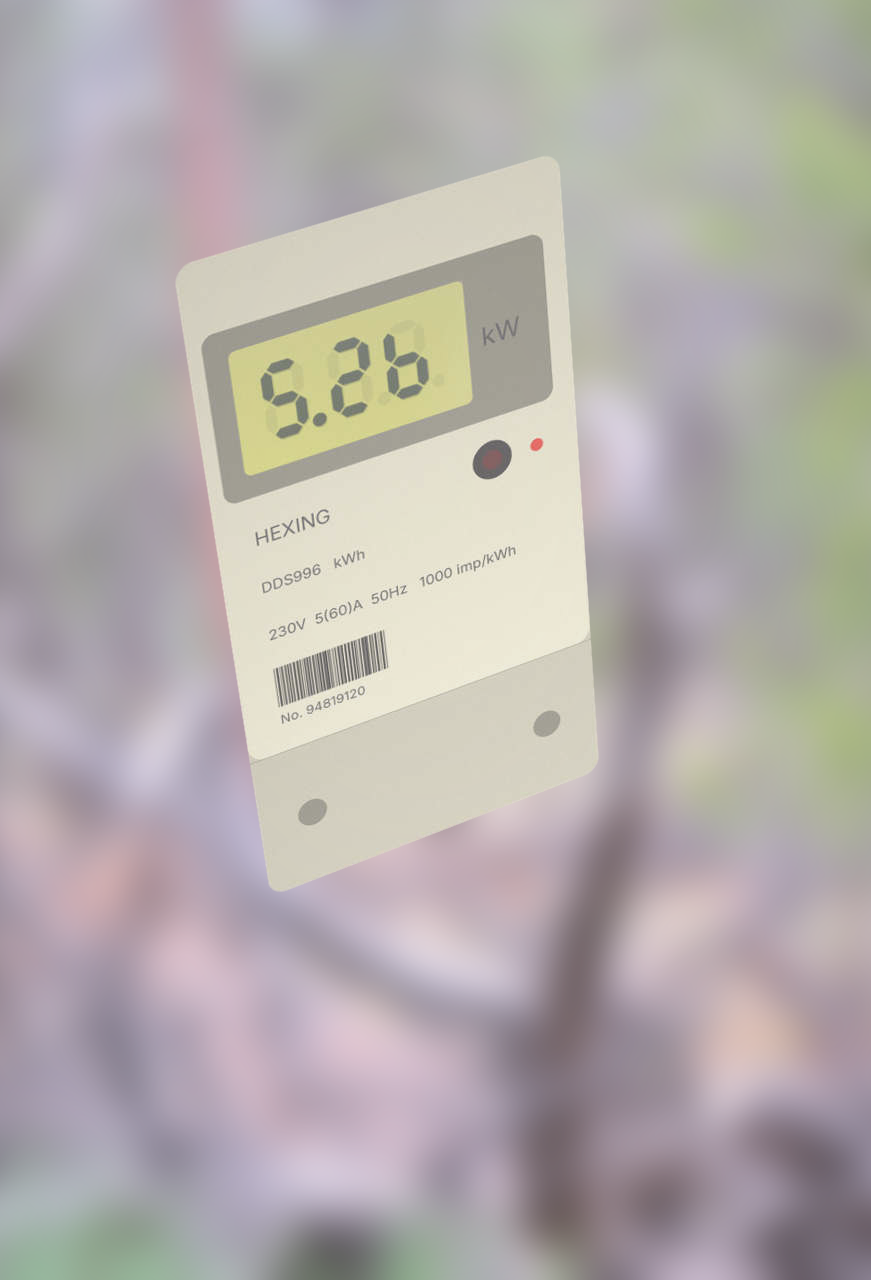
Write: 5.26 kW
